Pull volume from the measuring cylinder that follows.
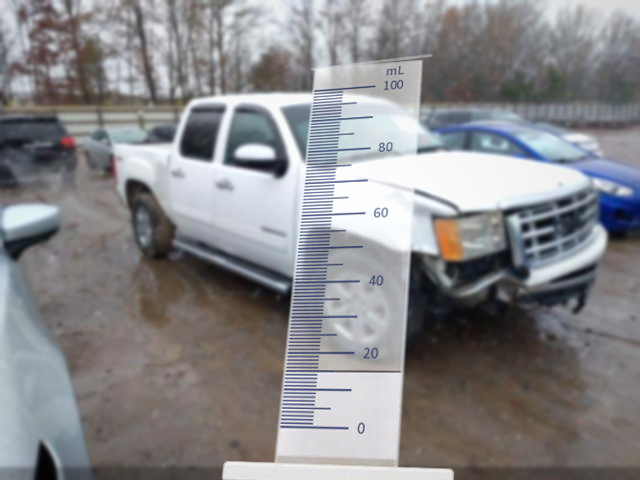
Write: 15 mL
